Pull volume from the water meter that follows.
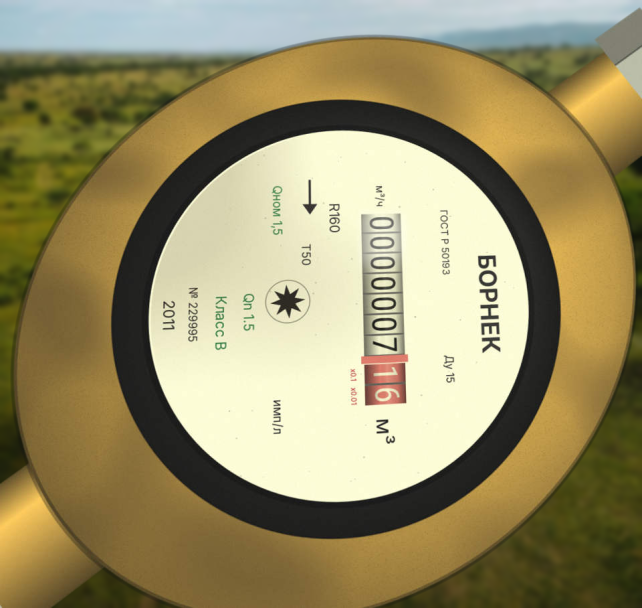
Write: 7.16 m³
